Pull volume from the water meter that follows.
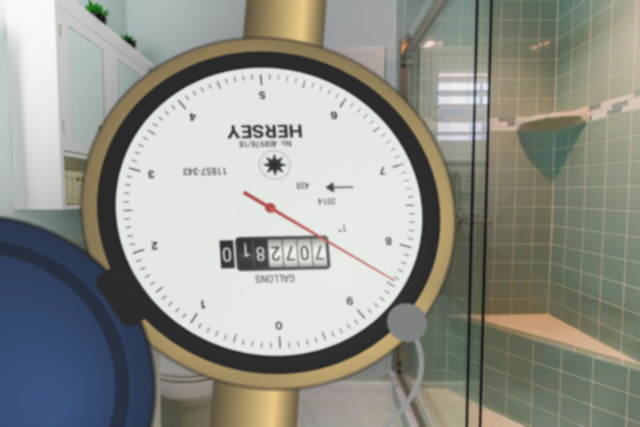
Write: 7072808.4 gal
